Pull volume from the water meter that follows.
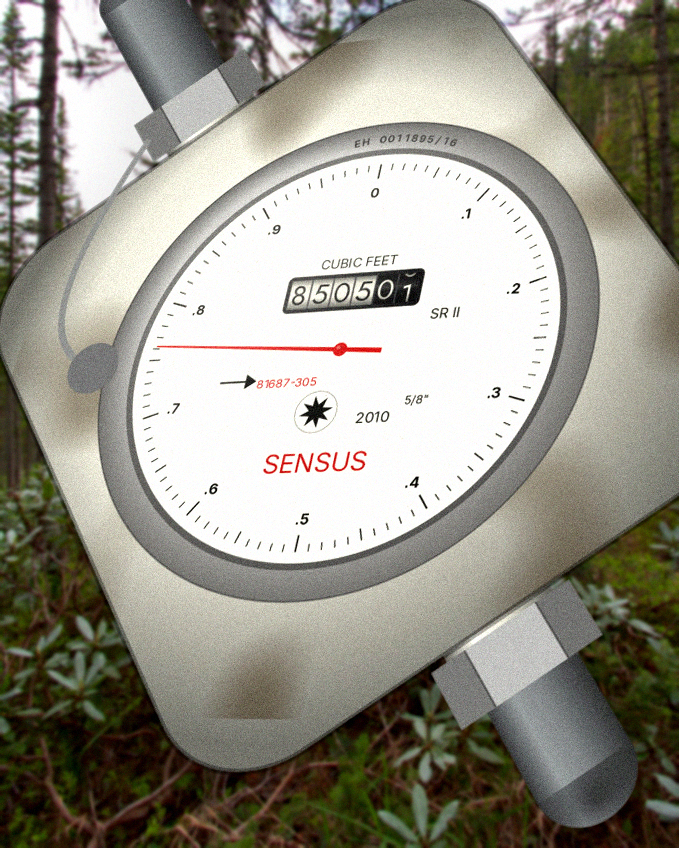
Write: 850500.76 ft³
